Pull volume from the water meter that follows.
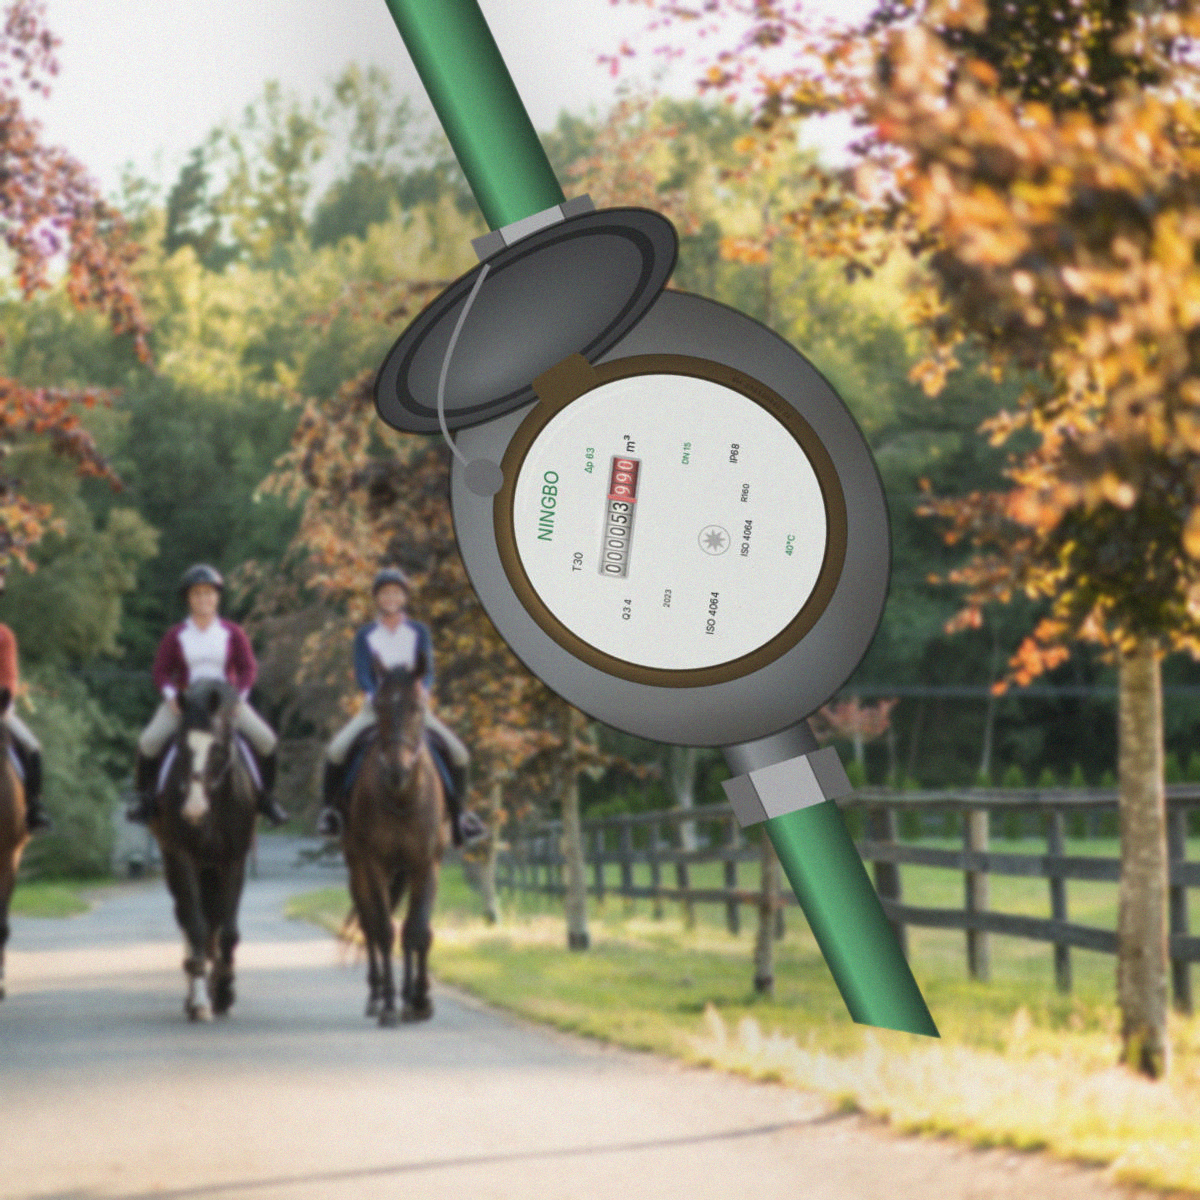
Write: 53.990 m³
